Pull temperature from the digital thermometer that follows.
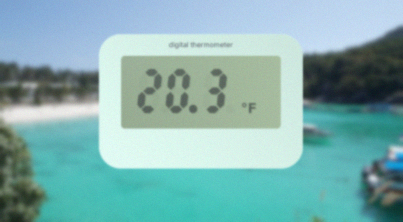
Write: 20.3 °F
